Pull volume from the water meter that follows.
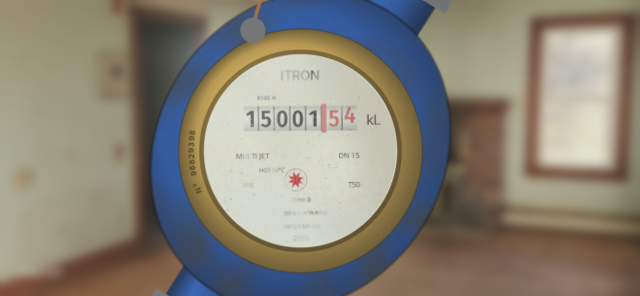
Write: 15001.54 kL
